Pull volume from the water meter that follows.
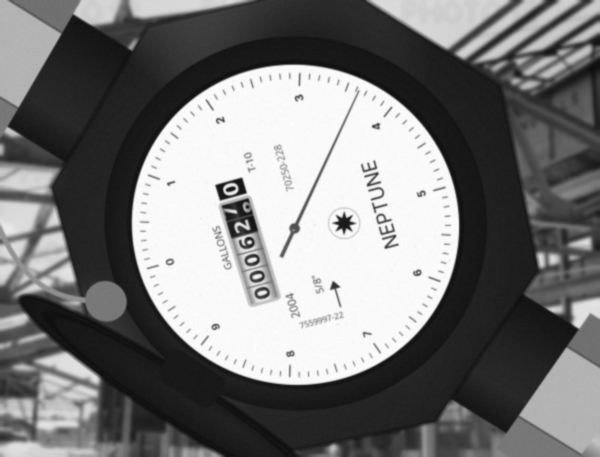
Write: 6273.6 gal
